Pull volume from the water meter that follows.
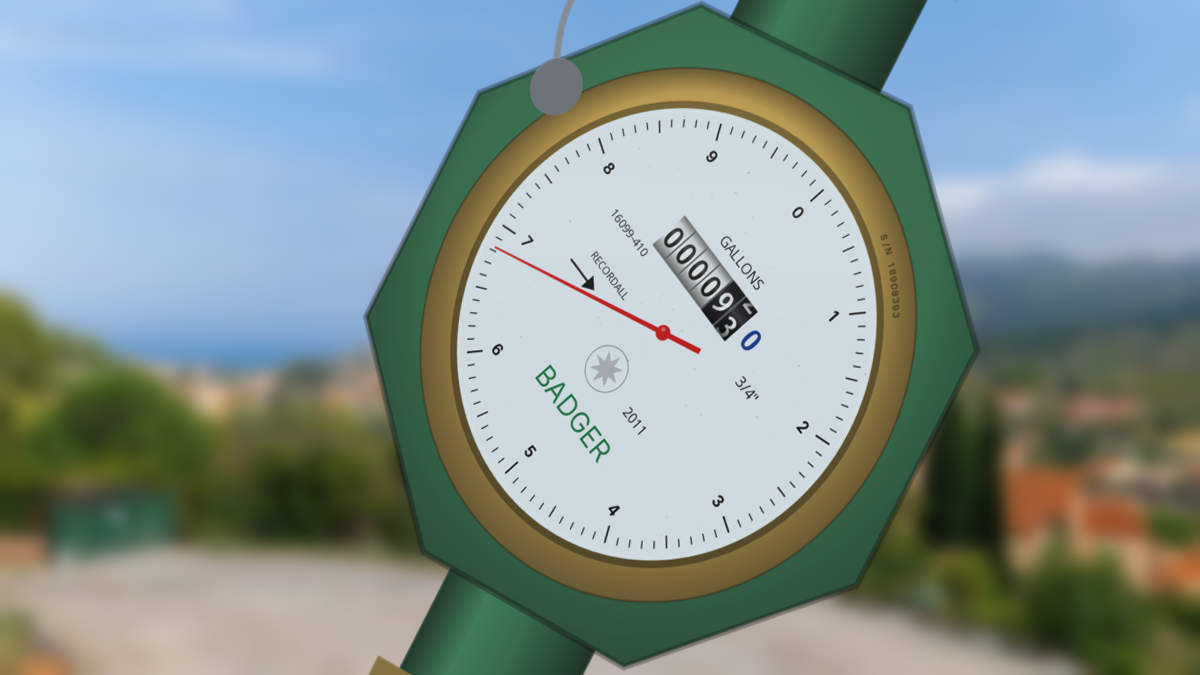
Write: 926.8 gal
